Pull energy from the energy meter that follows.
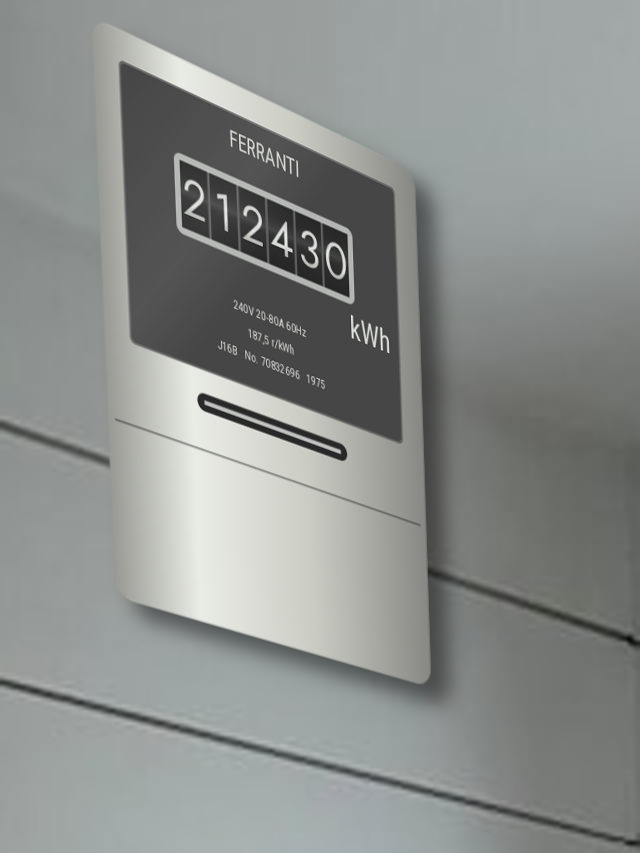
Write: 212430 kWh
